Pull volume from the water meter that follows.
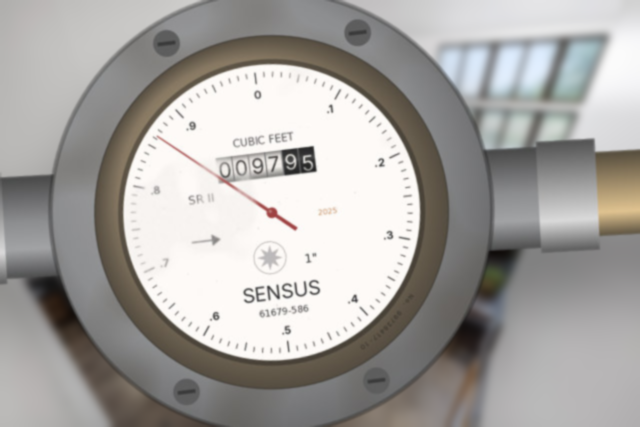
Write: 9794.86 ft³
